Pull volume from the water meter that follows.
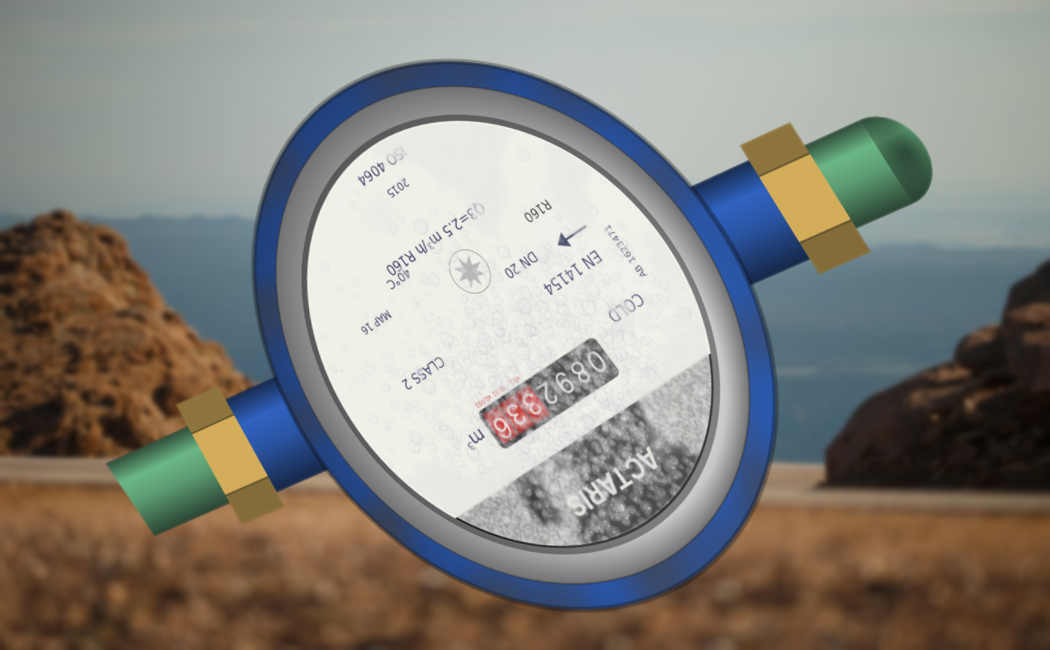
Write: 892.336 m³
